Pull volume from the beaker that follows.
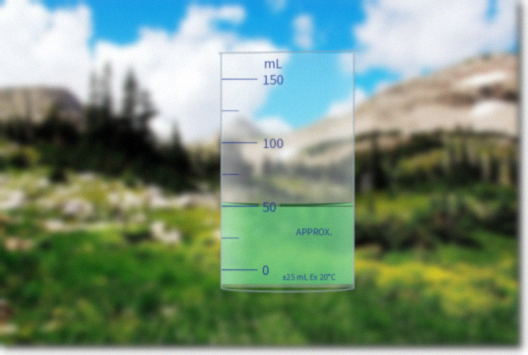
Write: 50 mL
